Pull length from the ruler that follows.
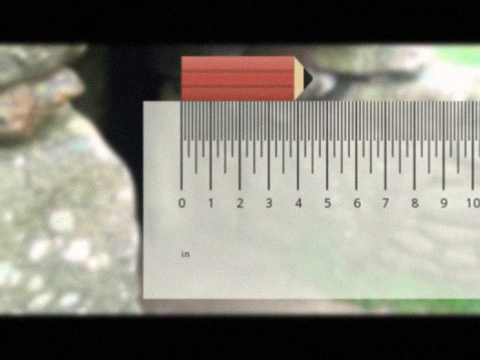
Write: 4.5 in
